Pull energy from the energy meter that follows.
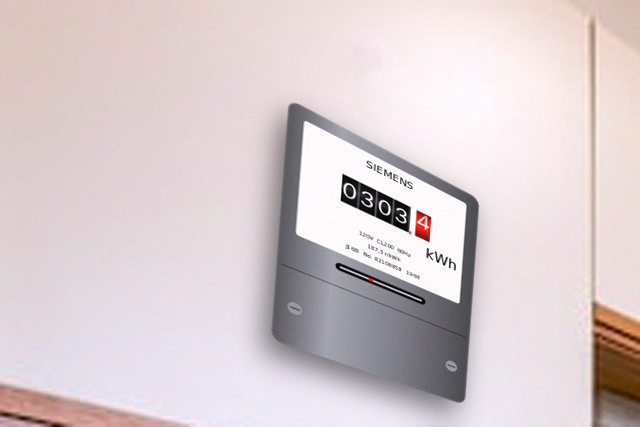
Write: 303.4 kWh
